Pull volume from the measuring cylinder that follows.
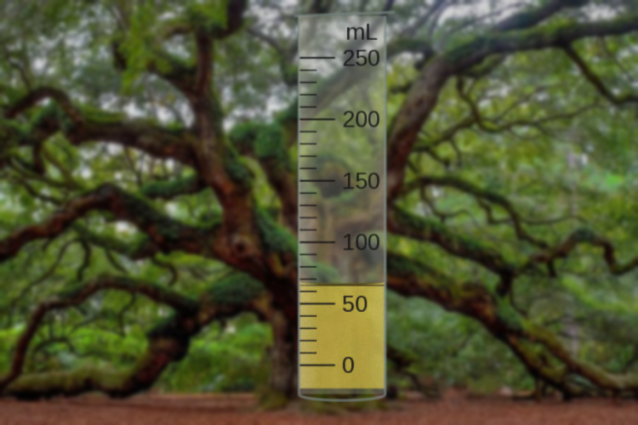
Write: 65 mL
